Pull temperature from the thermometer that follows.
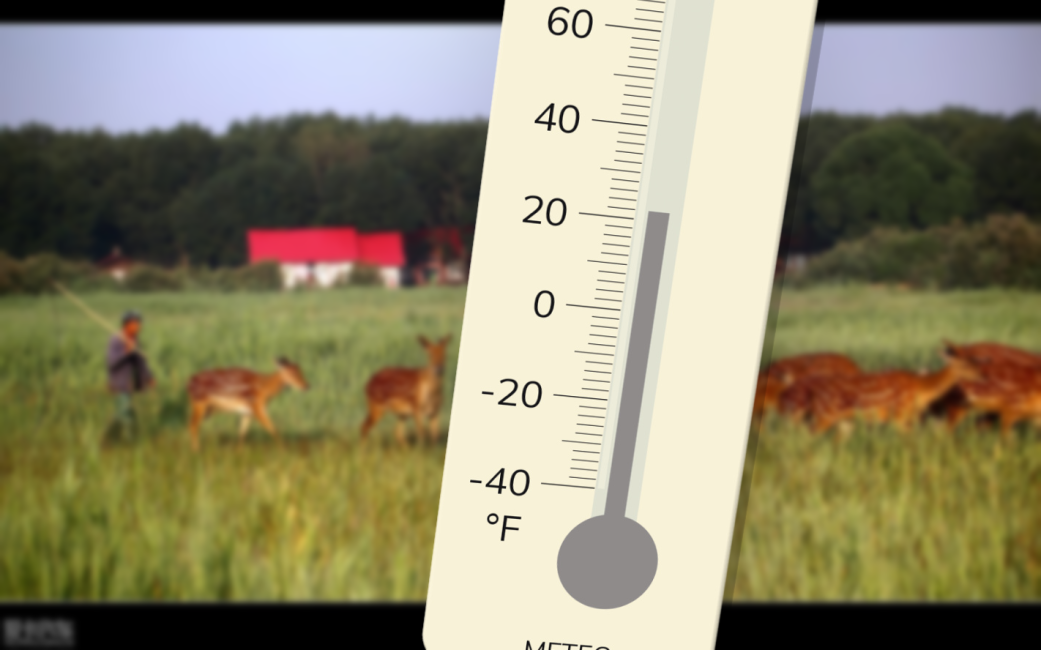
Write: 22 °F
